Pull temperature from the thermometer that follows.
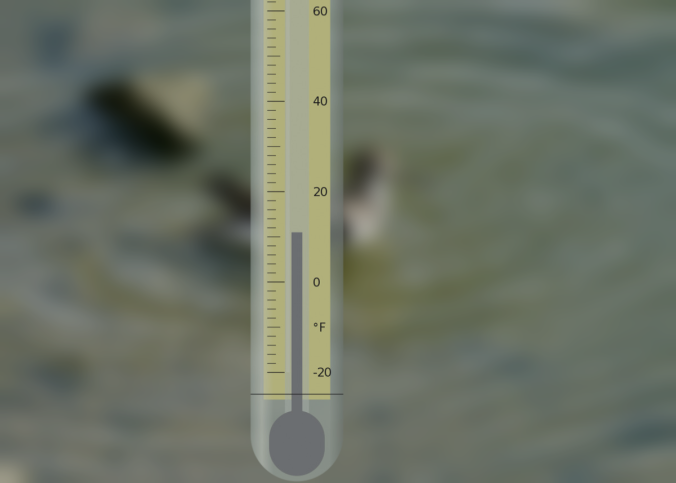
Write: 11 °F
